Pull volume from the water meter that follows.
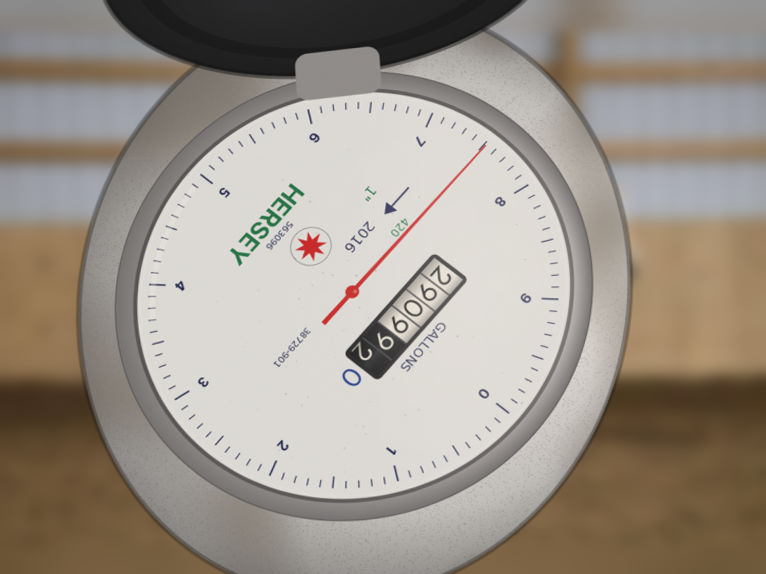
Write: 2909917.5 gal
